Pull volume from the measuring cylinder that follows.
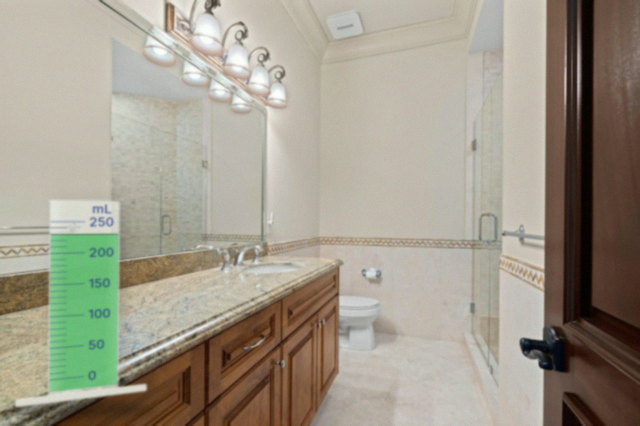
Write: 230 mL
